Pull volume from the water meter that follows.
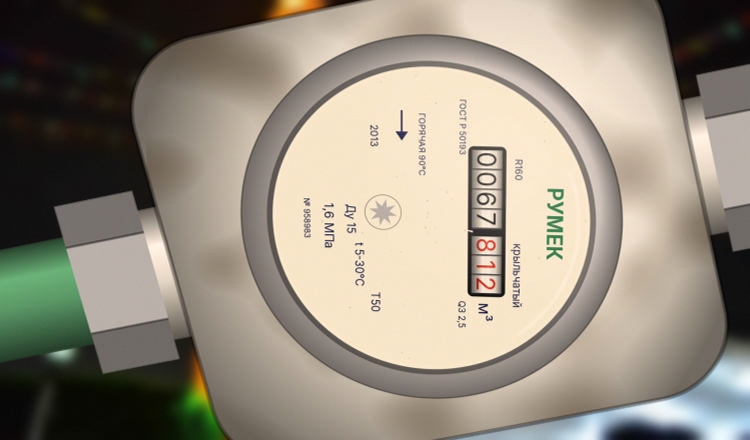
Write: 67.812 m³
